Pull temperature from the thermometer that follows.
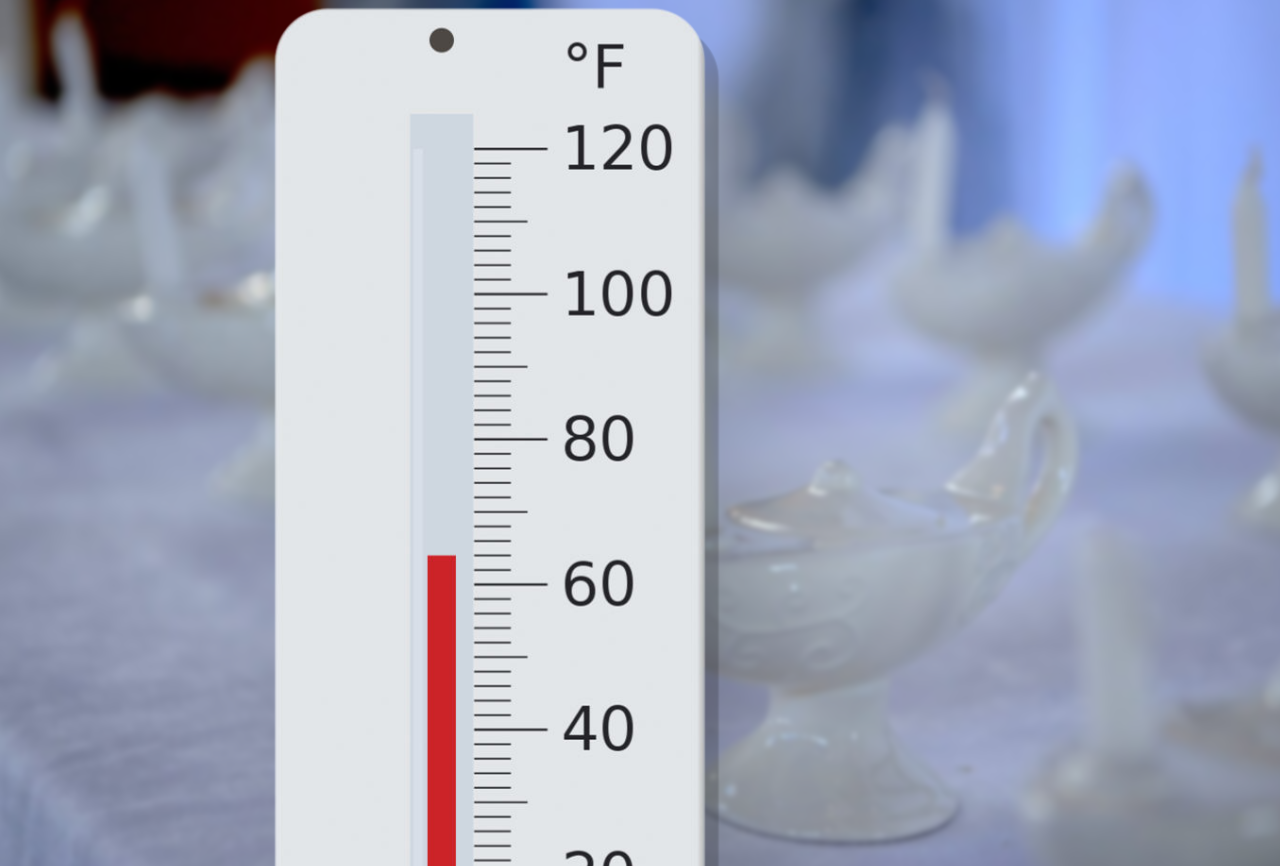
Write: 64 °F
